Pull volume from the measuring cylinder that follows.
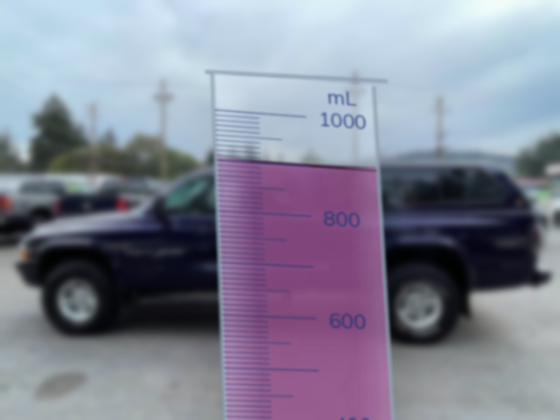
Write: 900 mL
